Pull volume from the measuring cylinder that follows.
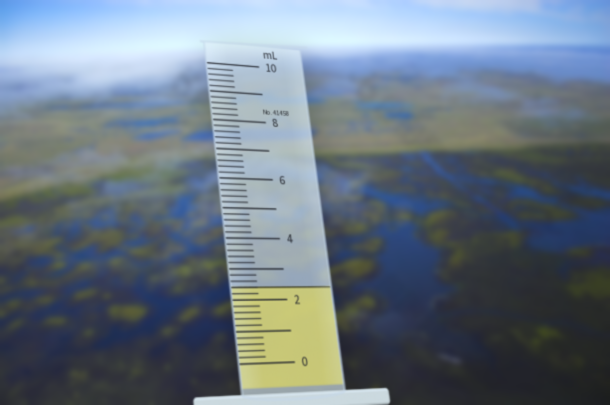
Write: 2.4 mL
